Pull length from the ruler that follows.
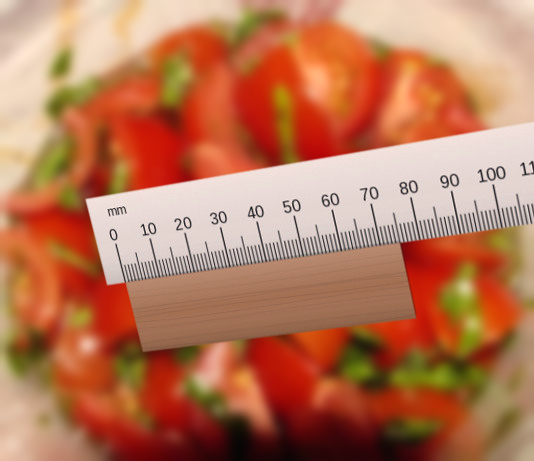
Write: 75 mm
